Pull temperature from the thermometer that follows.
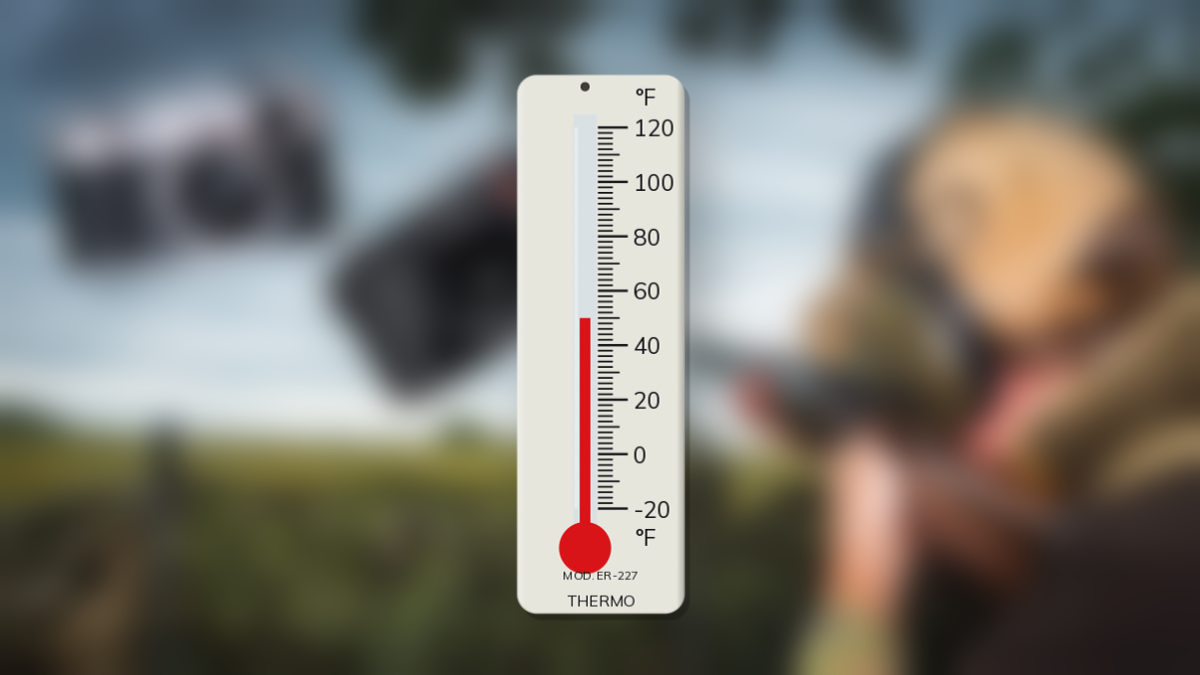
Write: 50 °F
